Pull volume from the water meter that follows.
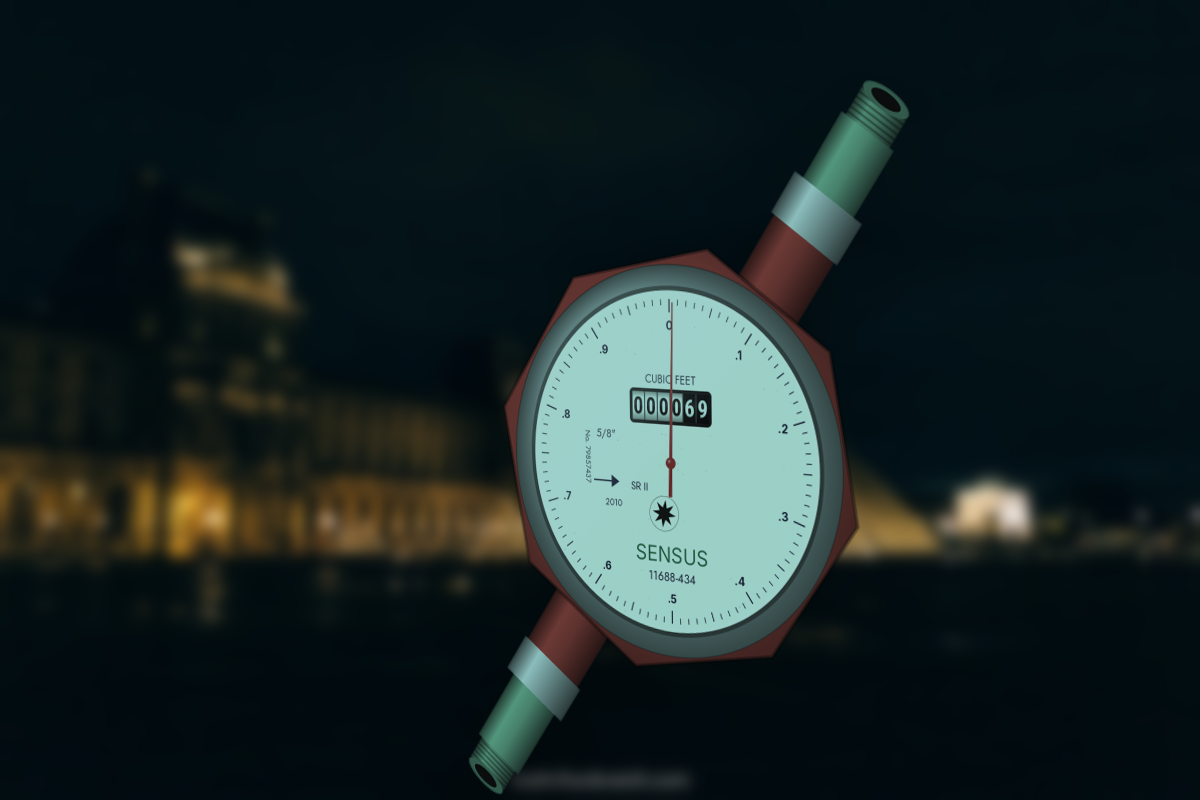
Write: 69.00 ft³
